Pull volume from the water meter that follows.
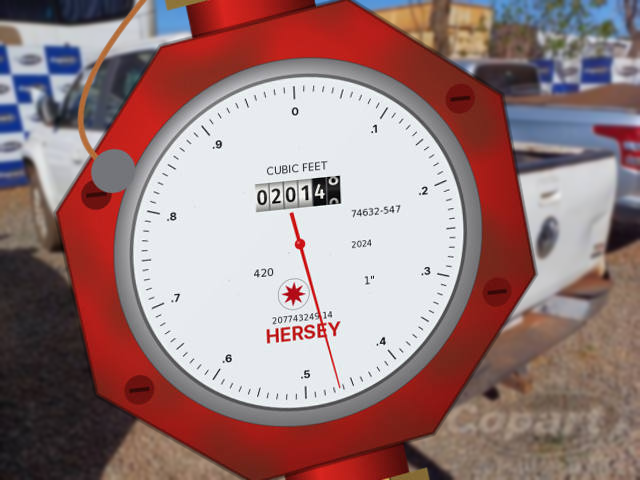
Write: 20148.46 ft³
